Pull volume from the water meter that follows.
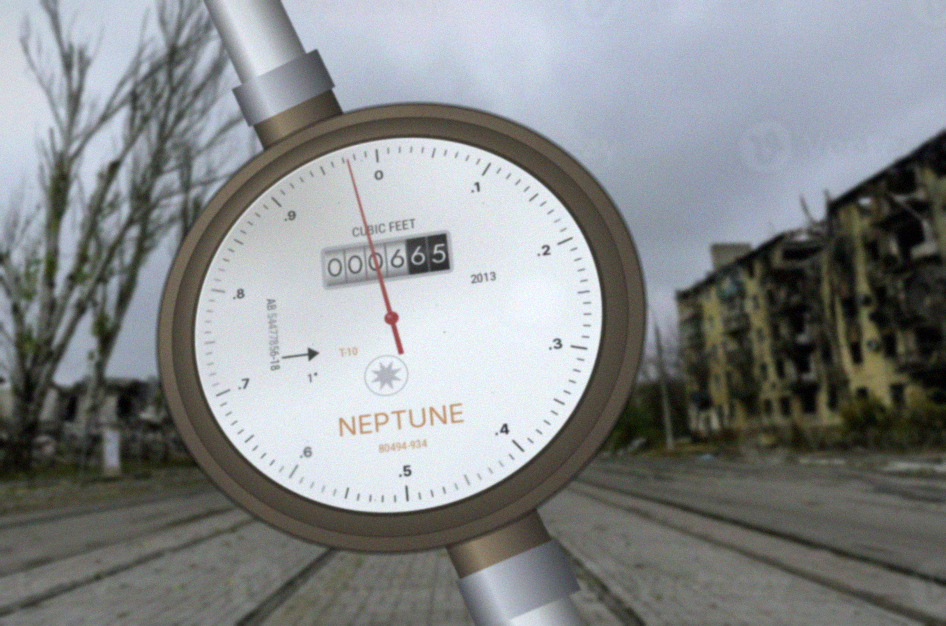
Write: 664.97 ft³
